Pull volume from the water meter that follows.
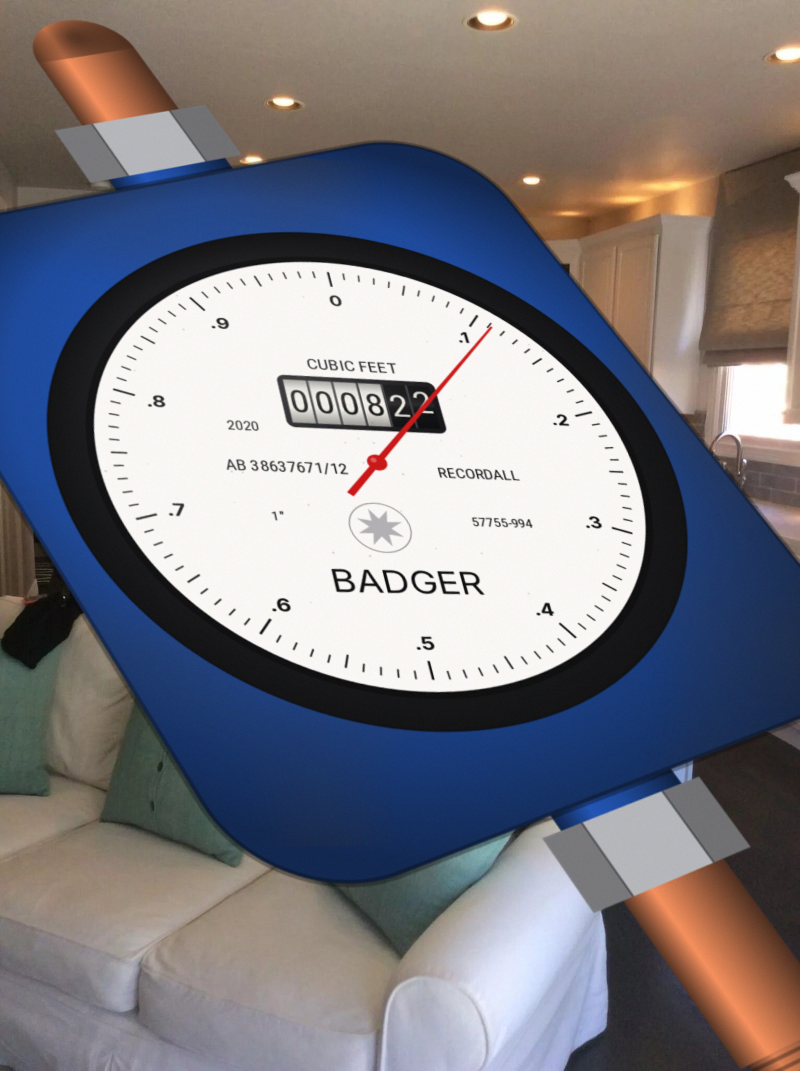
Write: 822.11 ft³
